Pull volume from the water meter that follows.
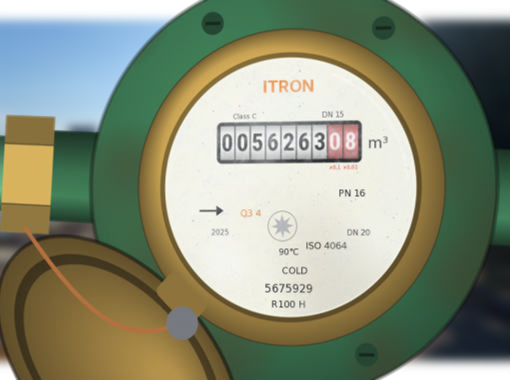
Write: 56263.08 m³
